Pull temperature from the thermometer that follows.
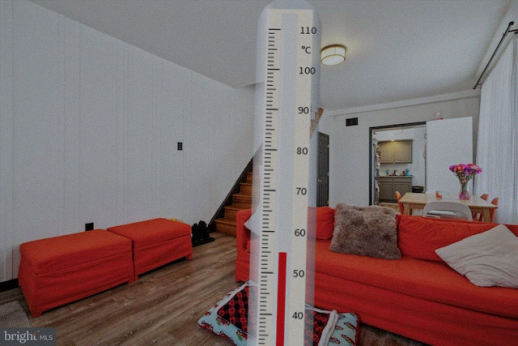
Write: 55 °C
